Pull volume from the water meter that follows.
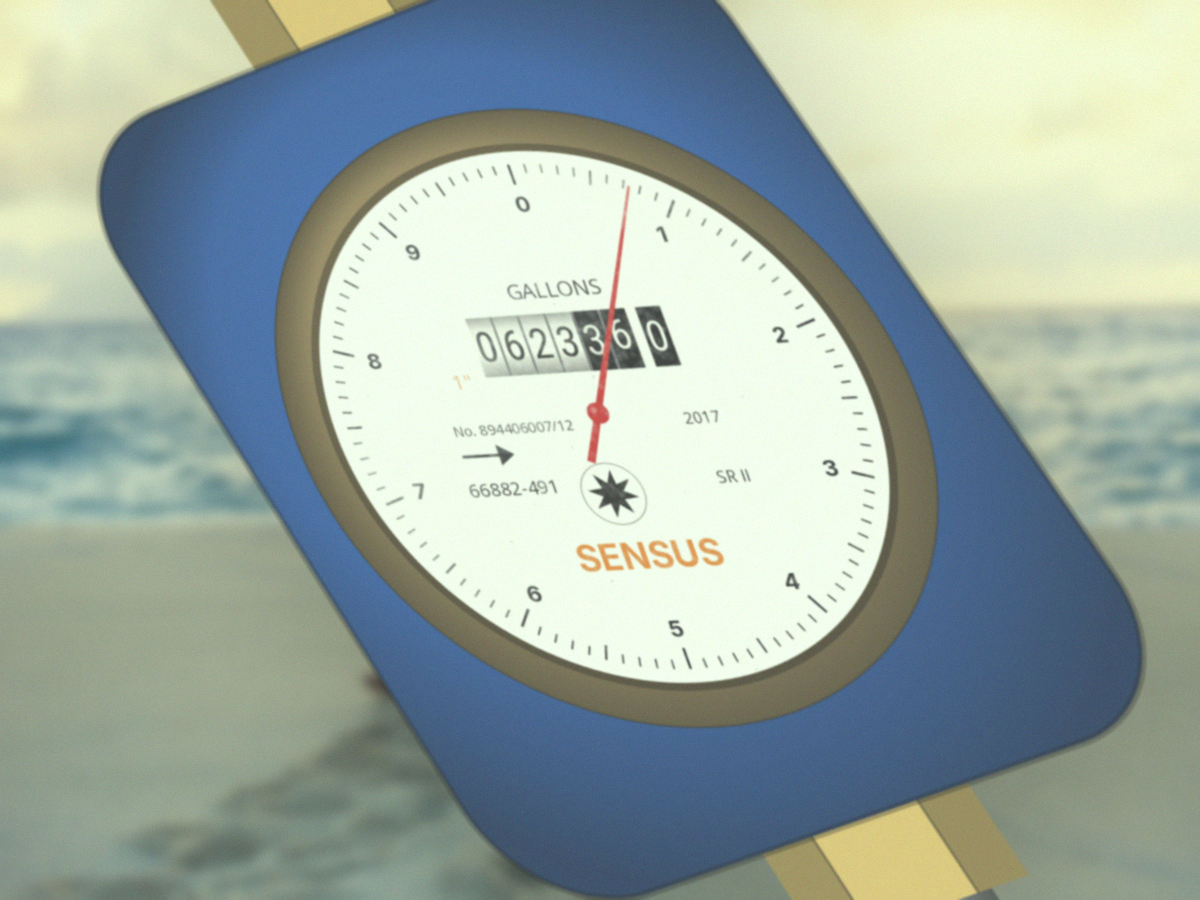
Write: 623360.7 gal
